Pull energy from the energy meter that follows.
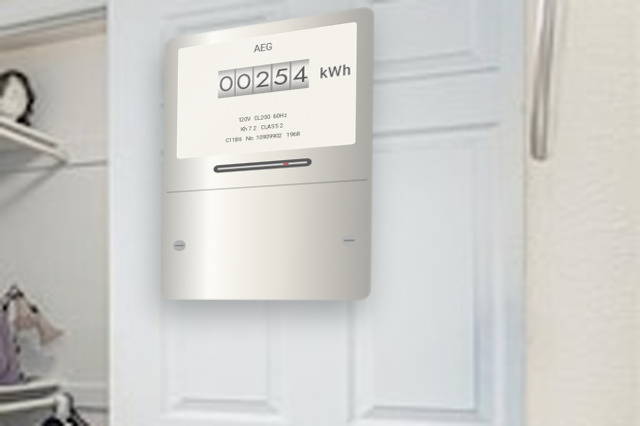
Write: 254 kWh
